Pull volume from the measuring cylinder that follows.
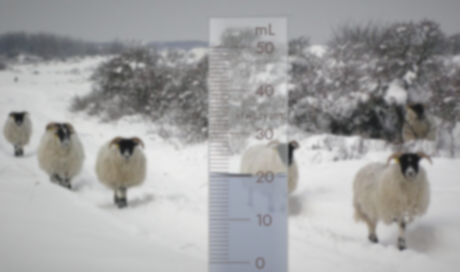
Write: 20 mL
